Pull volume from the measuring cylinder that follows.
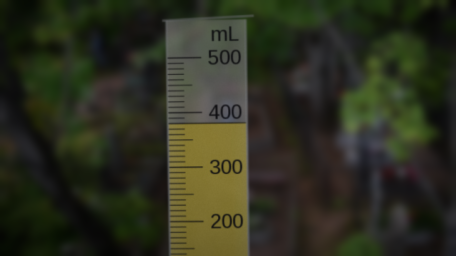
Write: 380 mL
